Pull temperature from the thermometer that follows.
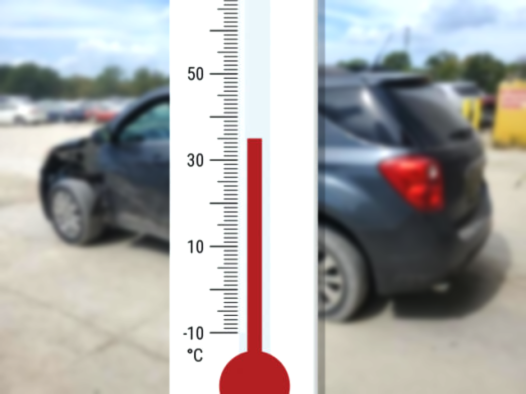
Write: 35 °C
